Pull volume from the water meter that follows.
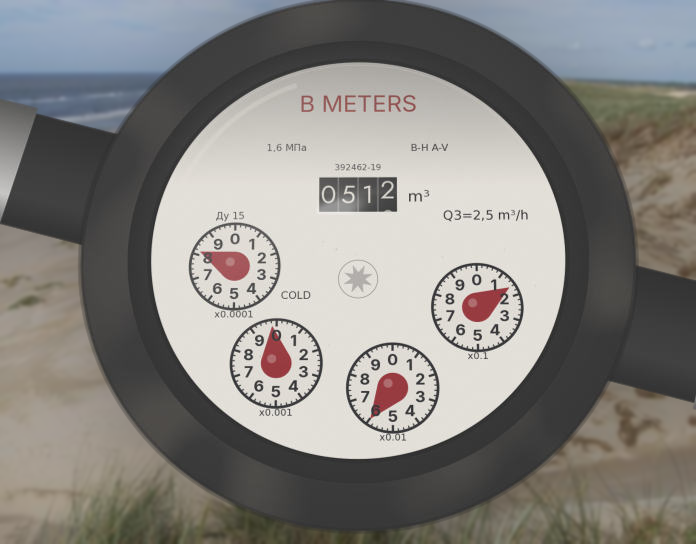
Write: 512.1598 m³
